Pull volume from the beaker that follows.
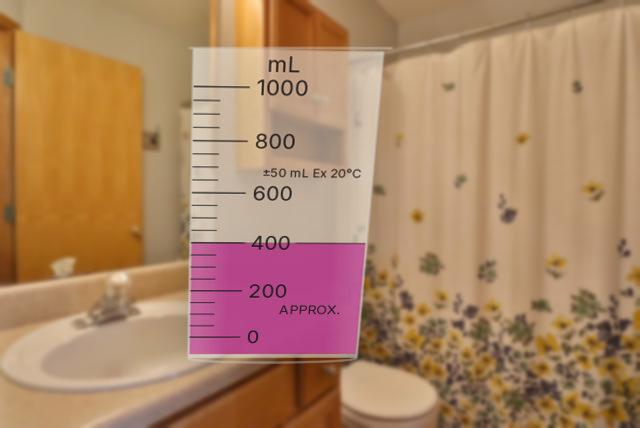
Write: 400 mL
